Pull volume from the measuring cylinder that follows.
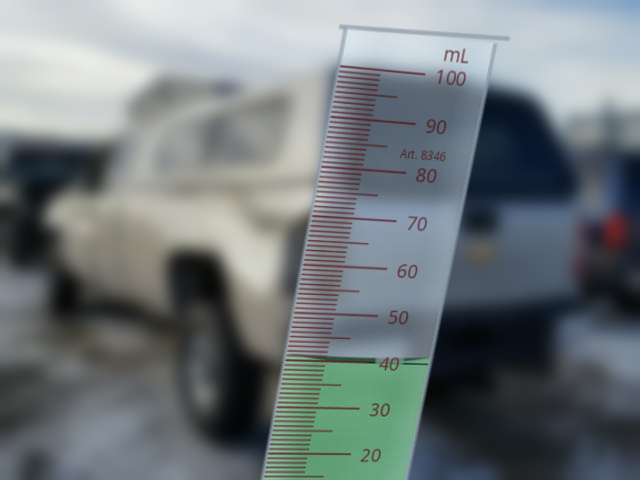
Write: 40 mL
